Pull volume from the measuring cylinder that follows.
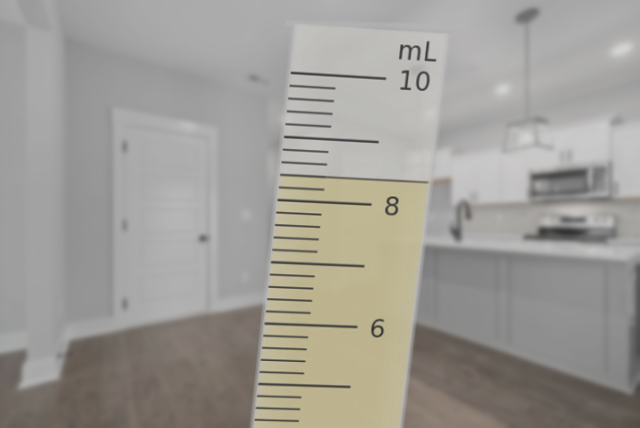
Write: 8.4 mL
